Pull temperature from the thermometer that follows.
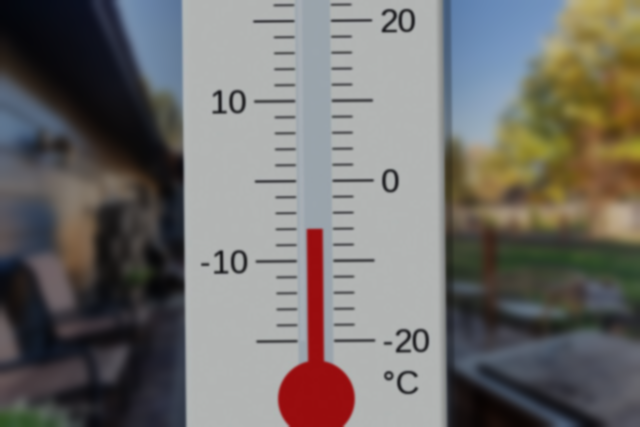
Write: -6 °C
